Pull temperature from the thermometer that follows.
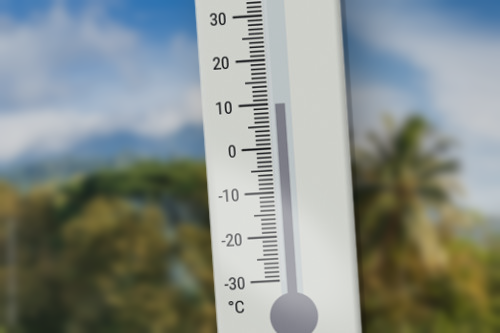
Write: 10 °C
